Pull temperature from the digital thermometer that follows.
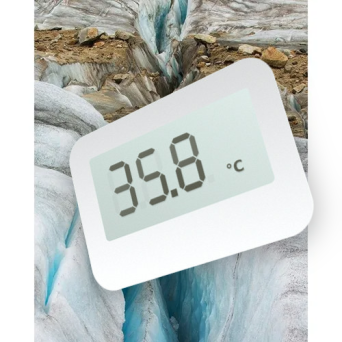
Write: 35.8 °C
